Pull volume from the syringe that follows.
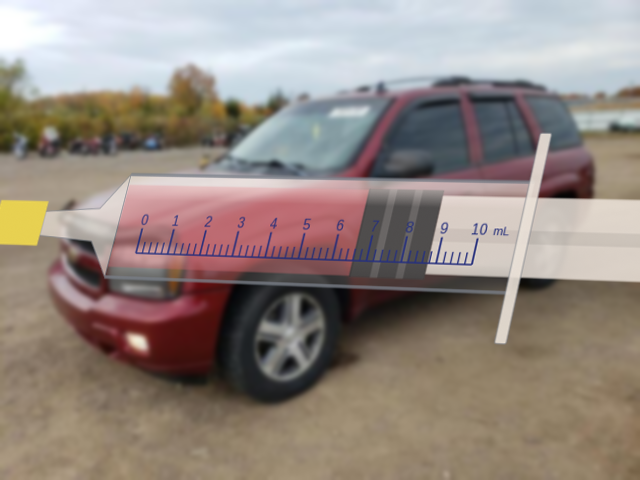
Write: 6.6 mL
